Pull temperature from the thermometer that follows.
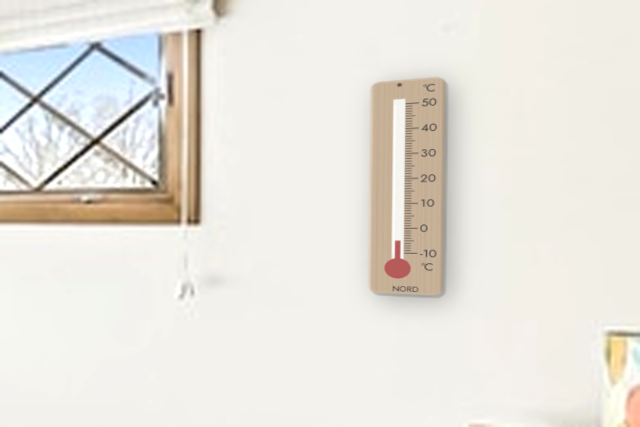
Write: -5 °C
